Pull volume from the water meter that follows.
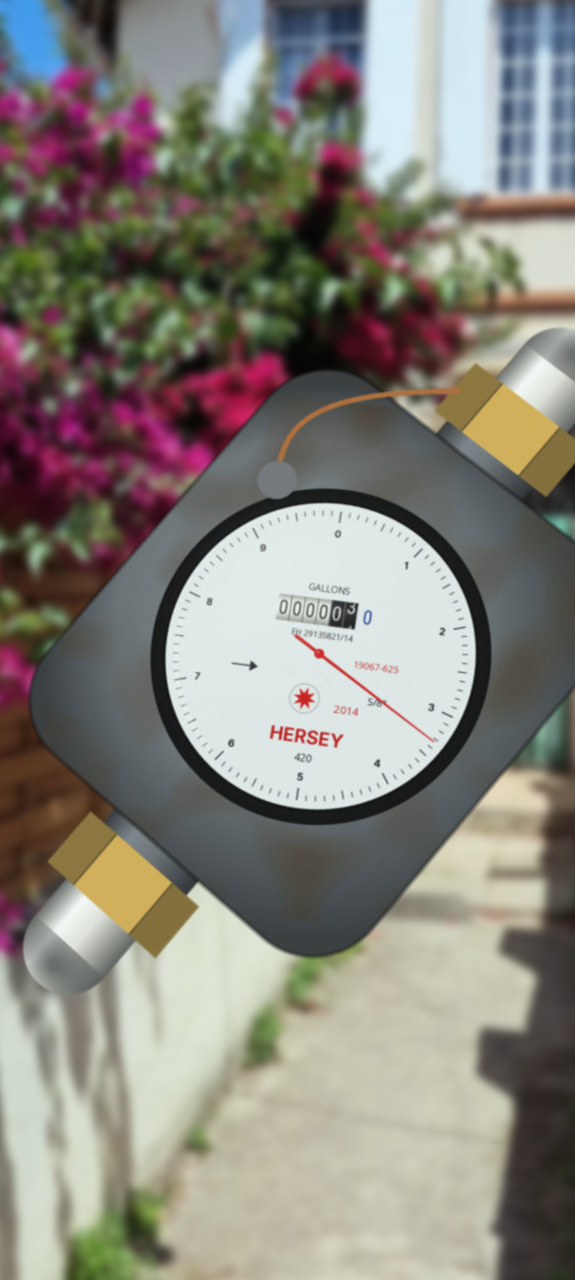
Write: 33.3 gal
